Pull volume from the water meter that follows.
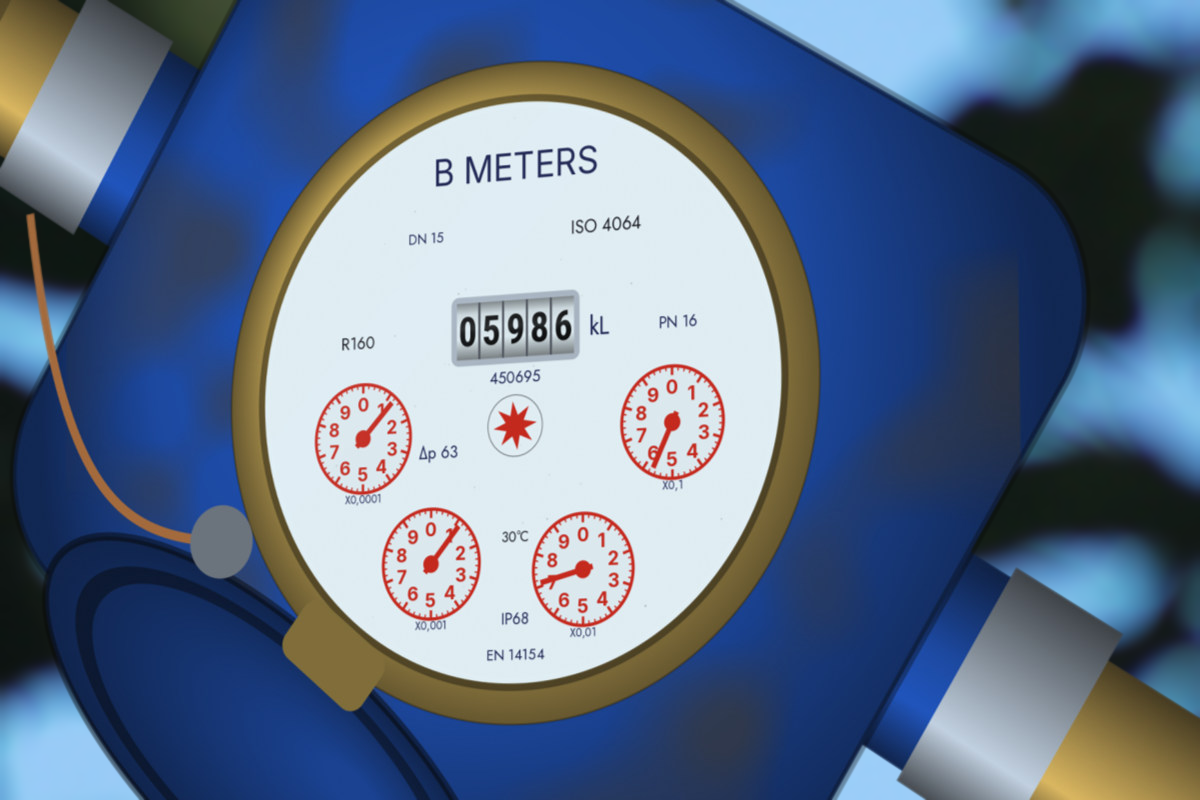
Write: 5986.5711 kL
